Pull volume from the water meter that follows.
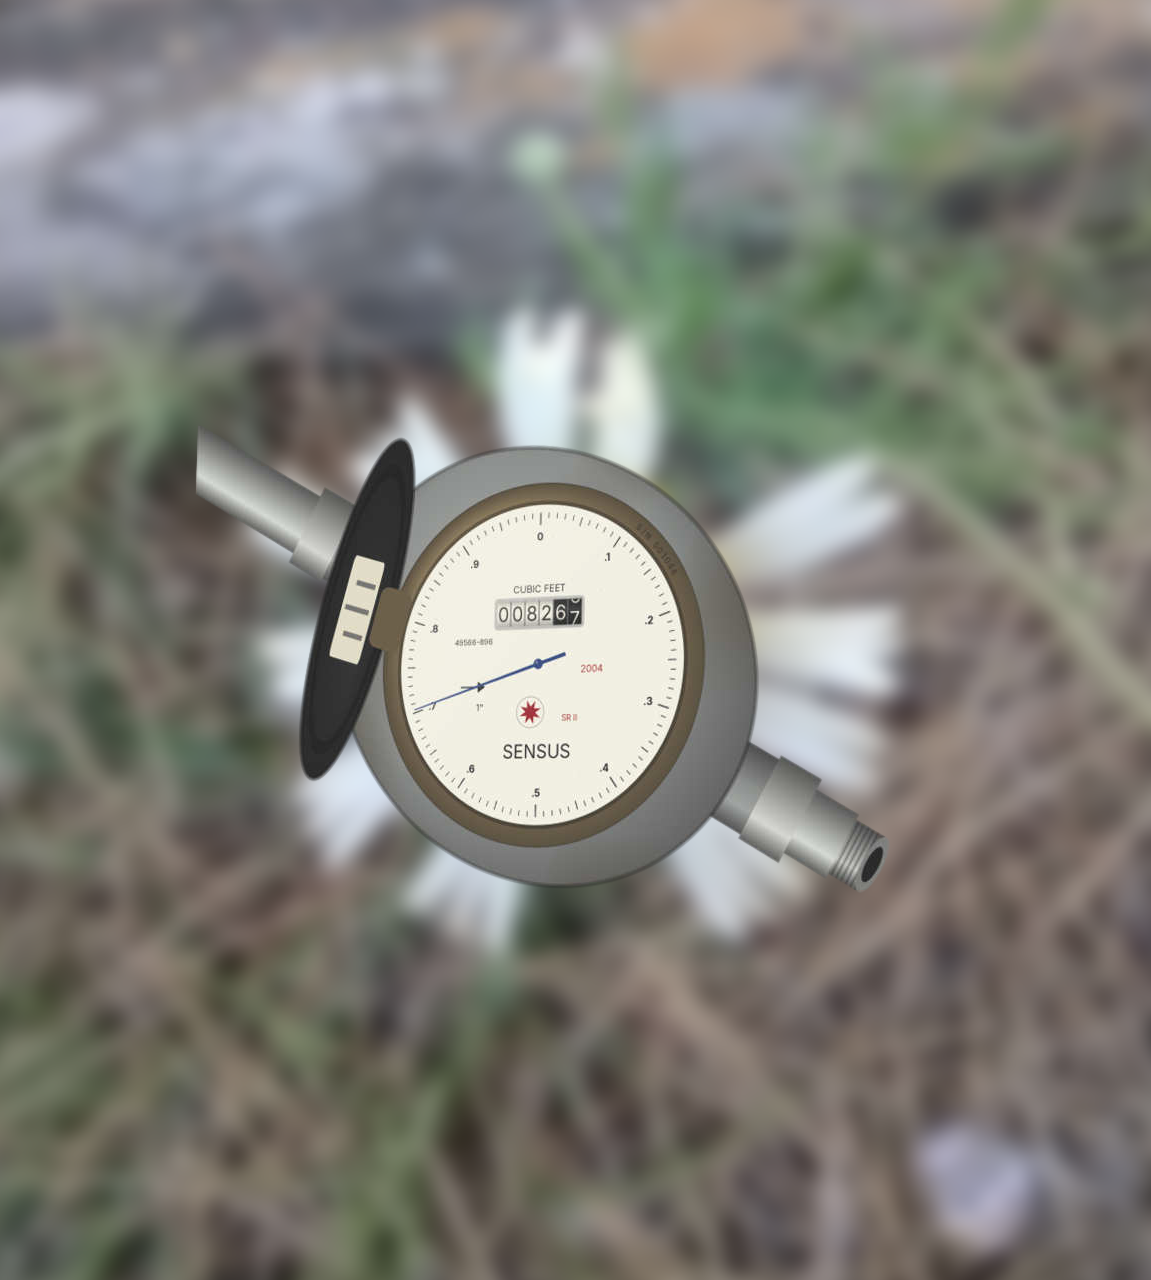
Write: 8266.70 ft³
